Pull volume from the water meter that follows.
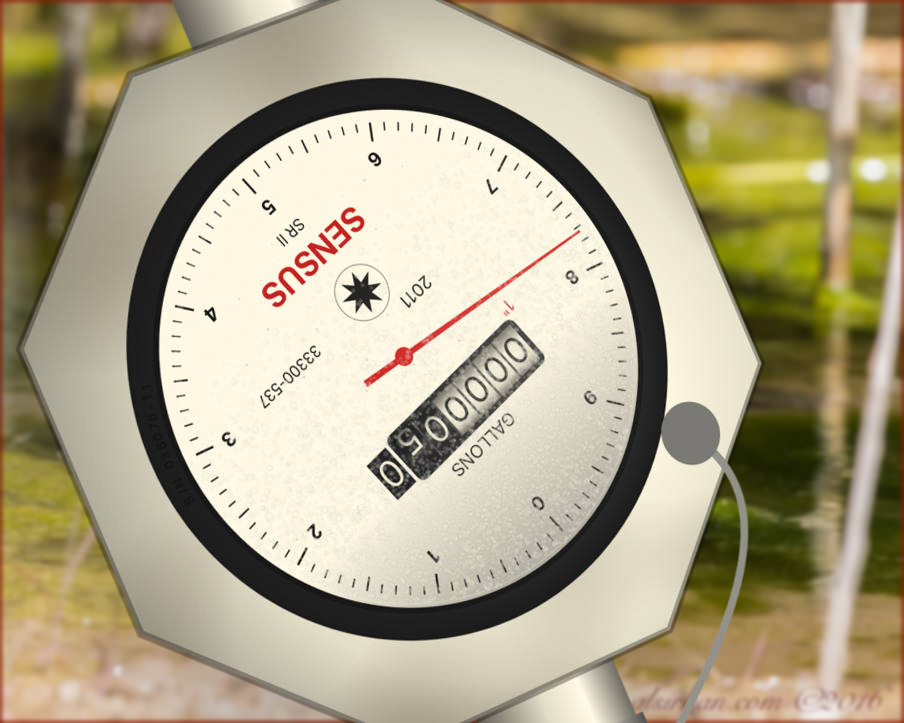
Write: 47.7 gal
